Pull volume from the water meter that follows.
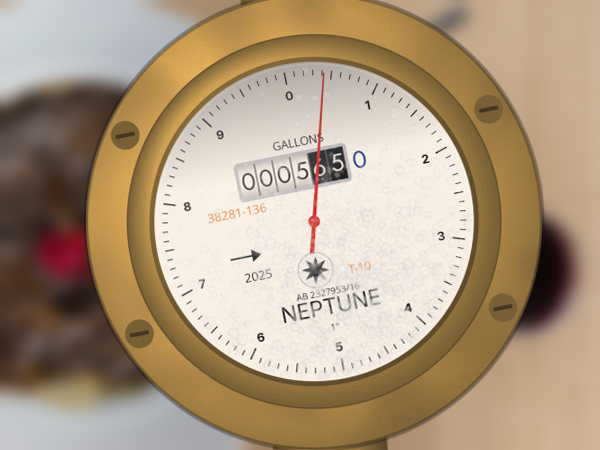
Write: 5650.4 gal
